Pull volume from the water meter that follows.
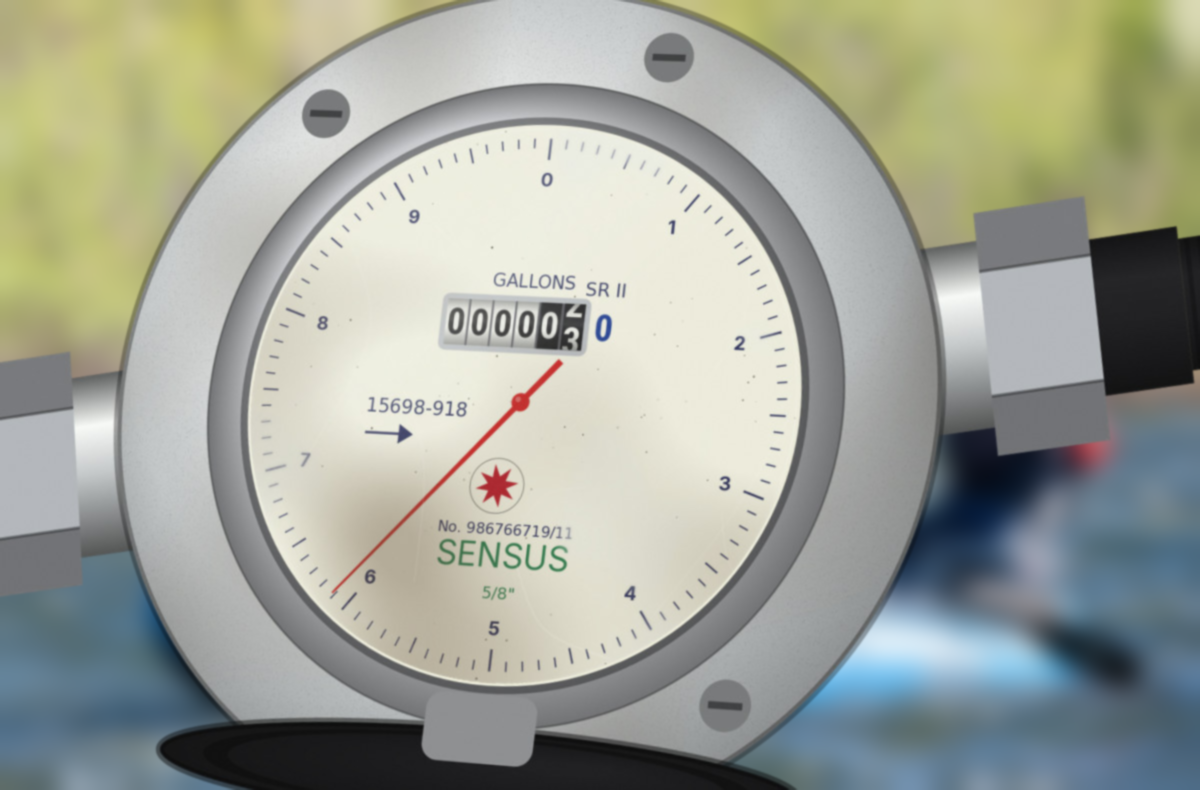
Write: 26.1 gal
